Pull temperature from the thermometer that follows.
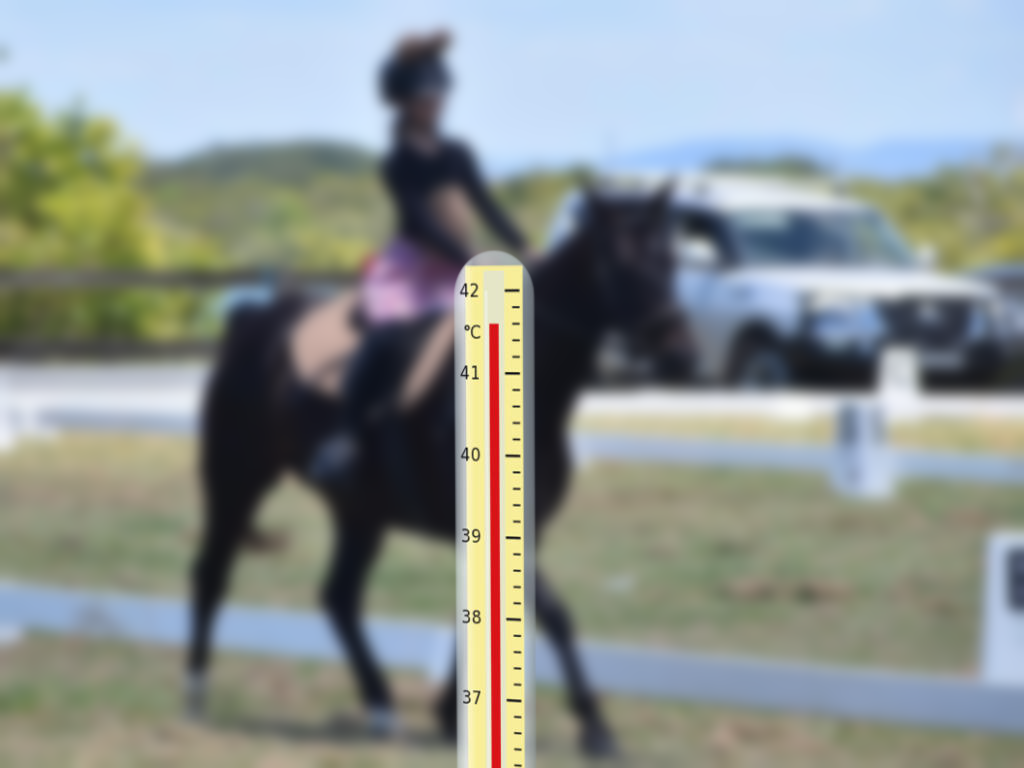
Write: 41.6 °C
